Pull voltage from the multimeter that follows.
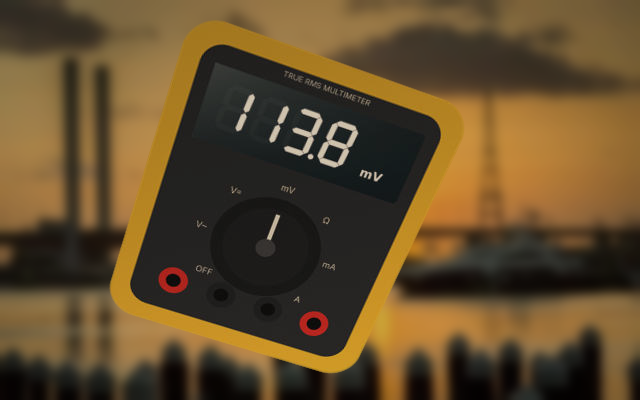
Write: 113.8 mV
